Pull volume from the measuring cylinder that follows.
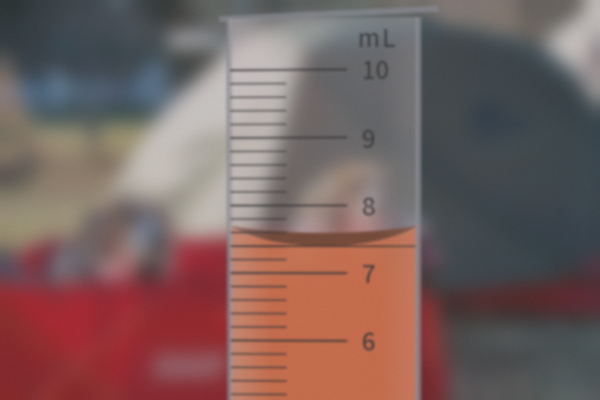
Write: 7.4 mL
